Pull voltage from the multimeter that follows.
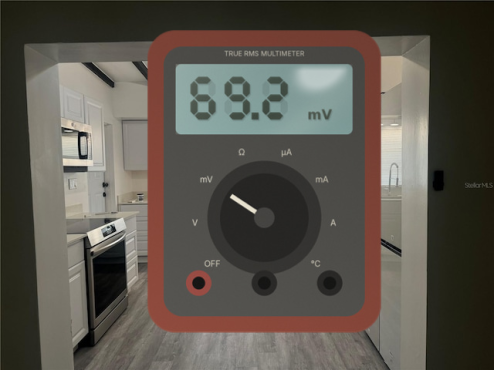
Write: 69.2 mV
